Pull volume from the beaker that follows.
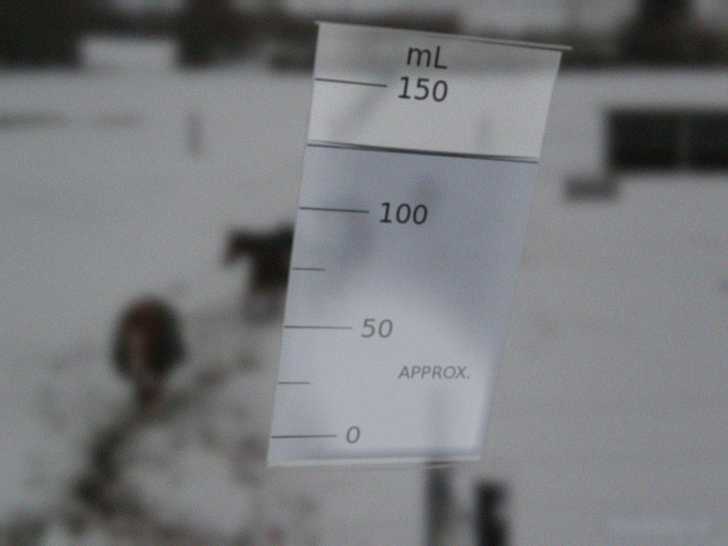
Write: 125 mL
